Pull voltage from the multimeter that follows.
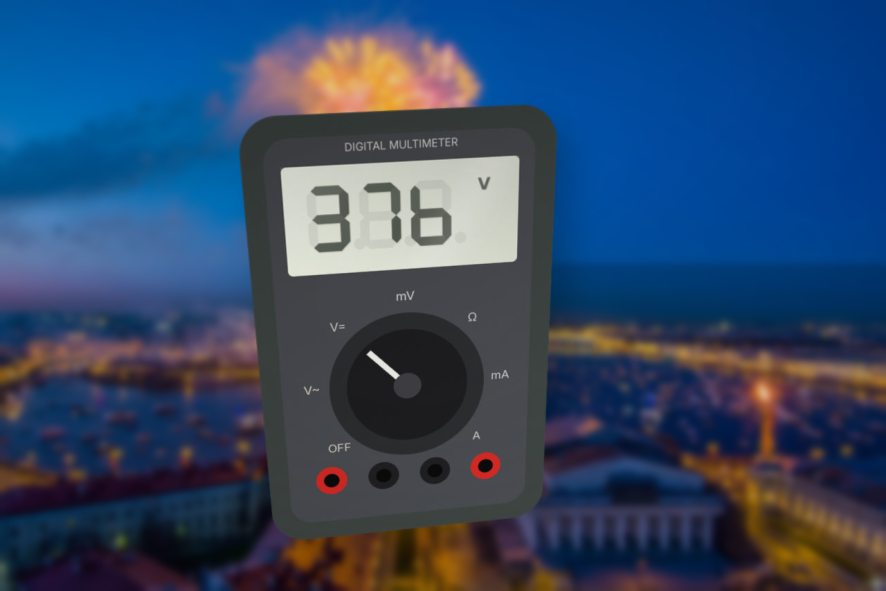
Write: 376 V
